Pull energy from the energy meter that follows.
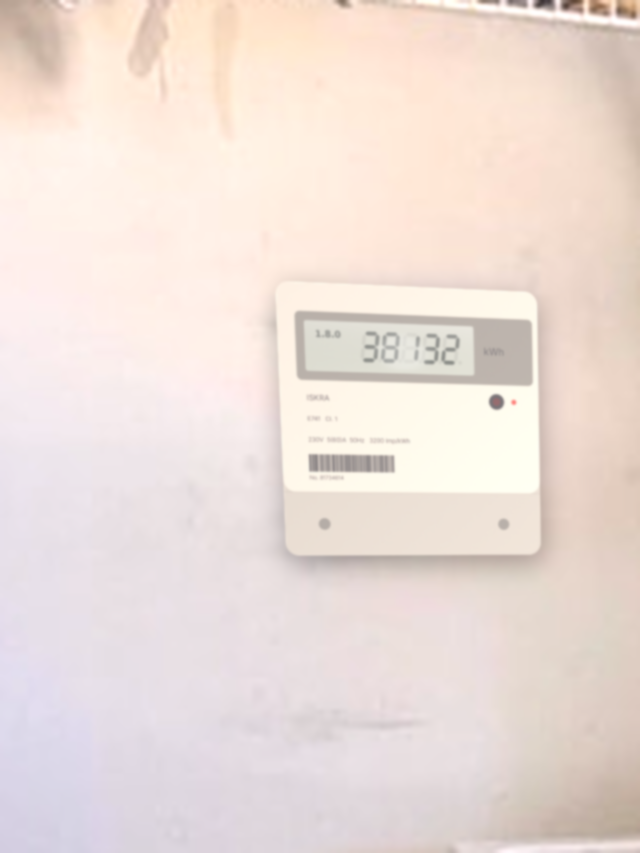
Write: 38132 kWh
